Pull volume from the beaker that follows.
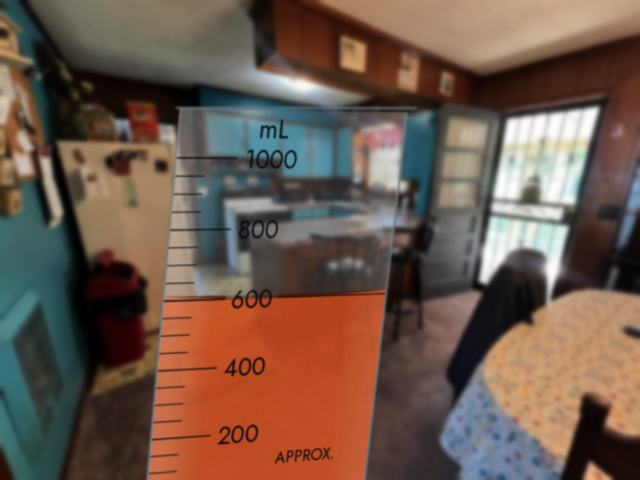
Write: 600 mL
